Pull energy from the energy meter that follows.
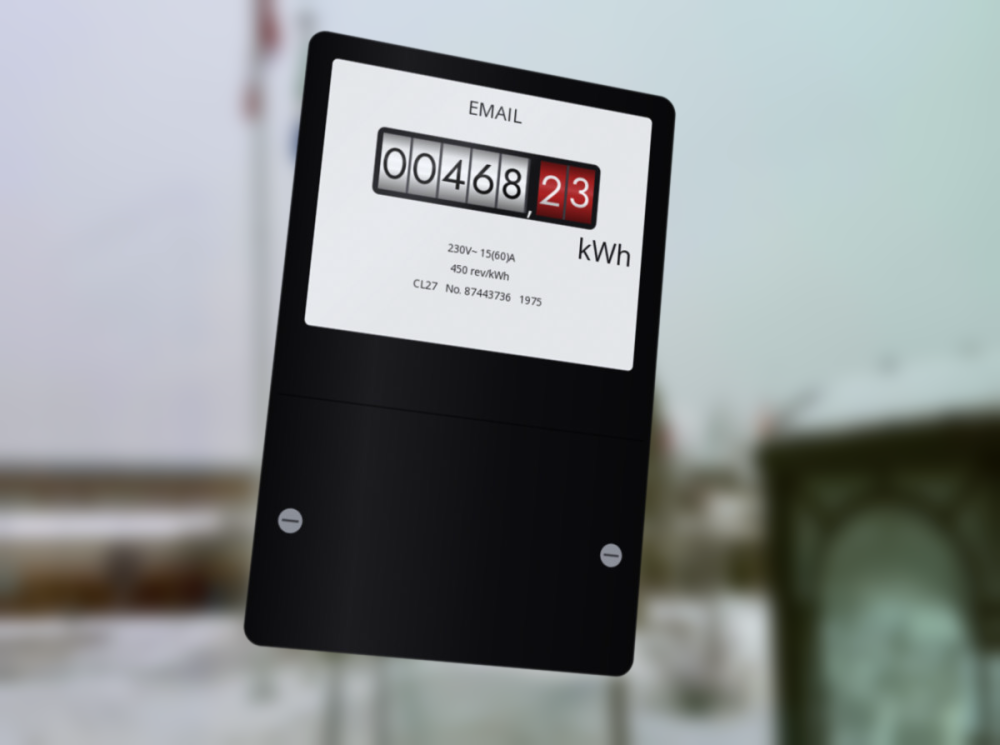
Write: 468.23 kWh
